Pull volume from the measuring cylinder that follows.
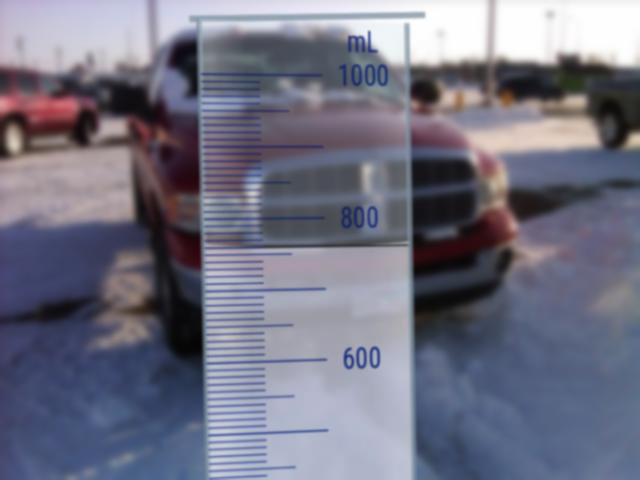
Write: 760 mL
